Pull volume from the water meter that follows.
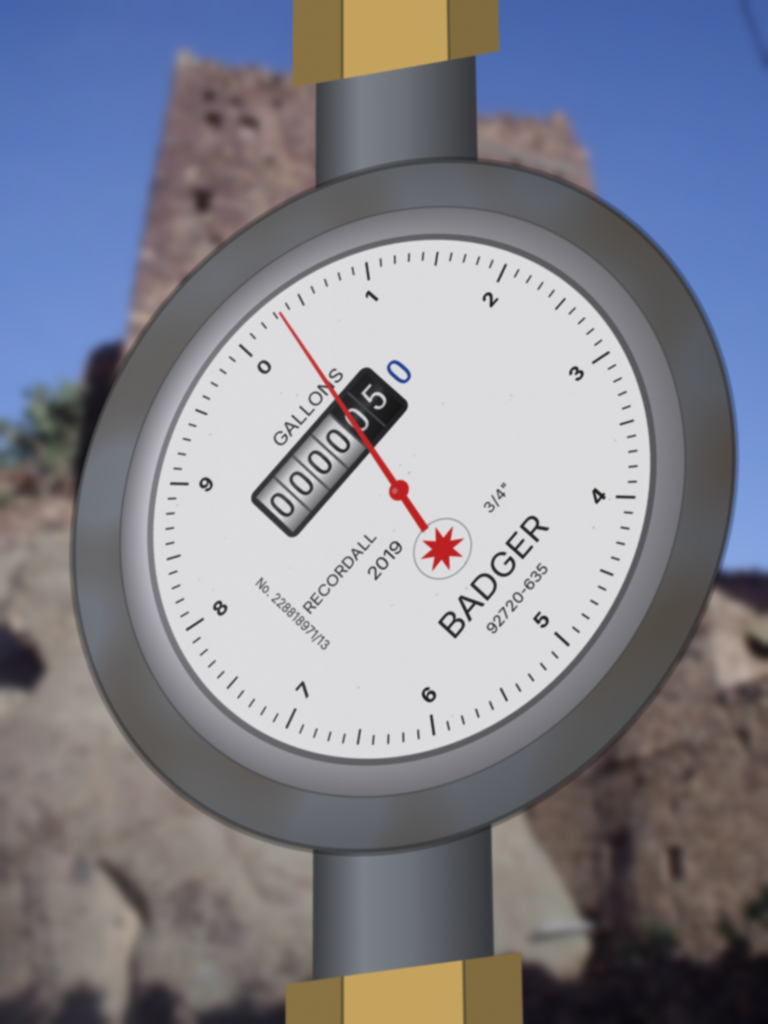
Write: 50.3 gal
